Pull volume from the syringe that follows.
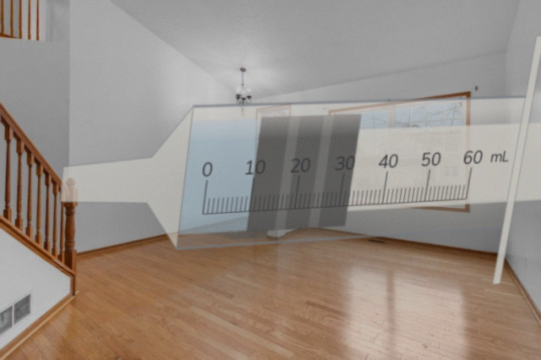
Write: 10 mL
